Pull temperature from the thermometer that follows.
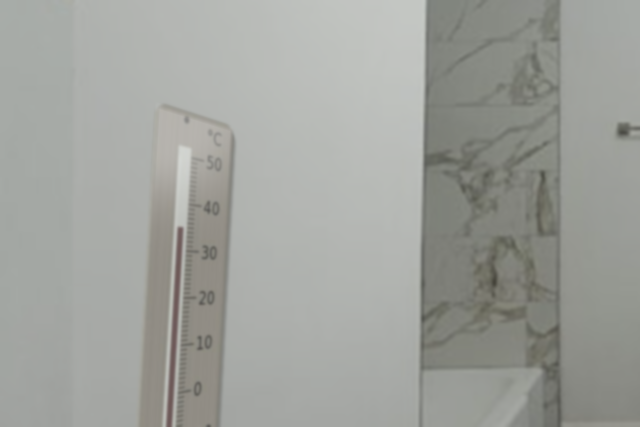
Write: 35 °C
